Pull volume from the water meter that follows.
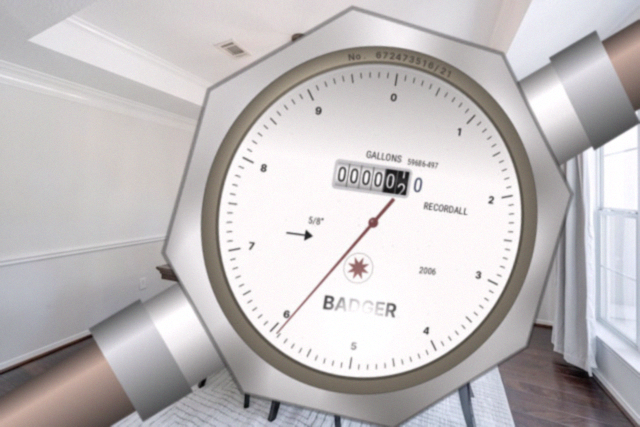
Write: 15.9 gal
